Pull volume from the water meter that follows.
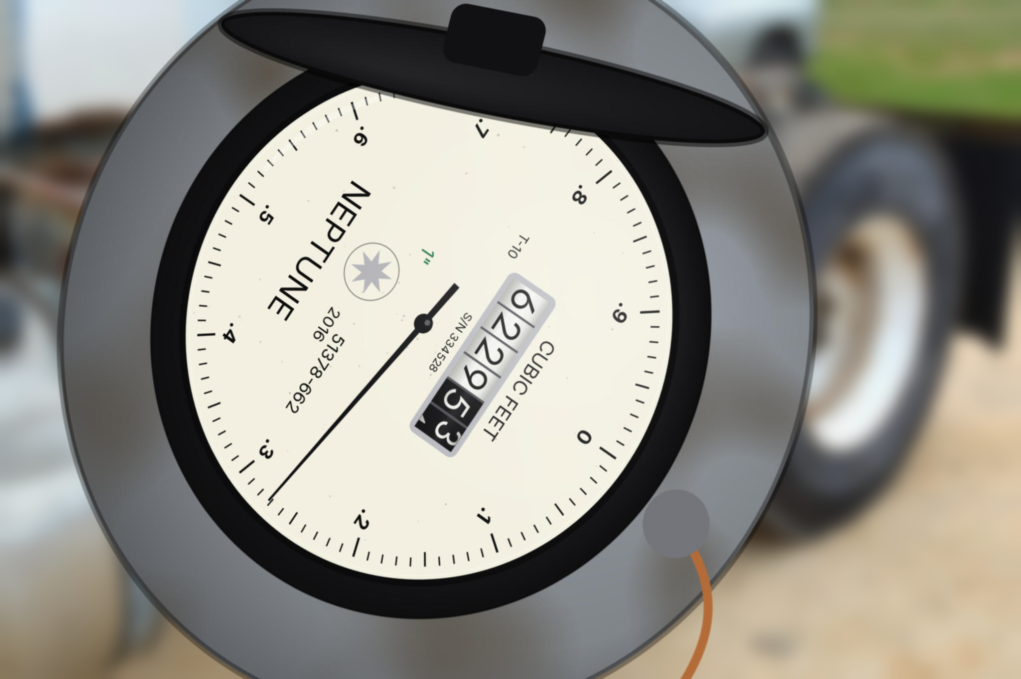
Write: 622953.27 ft³
